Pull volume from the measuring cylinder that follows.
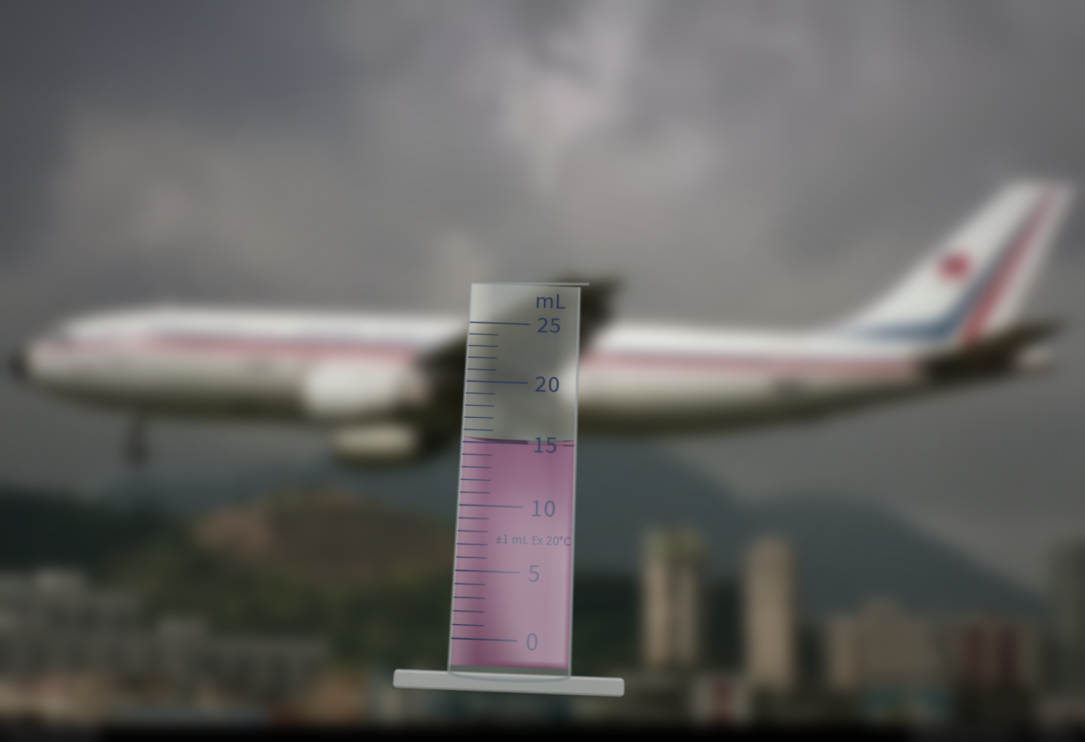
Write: 15 mL
